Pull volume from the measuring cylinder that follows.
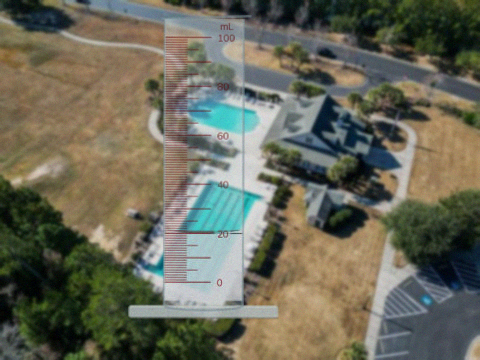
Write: 20 mL
